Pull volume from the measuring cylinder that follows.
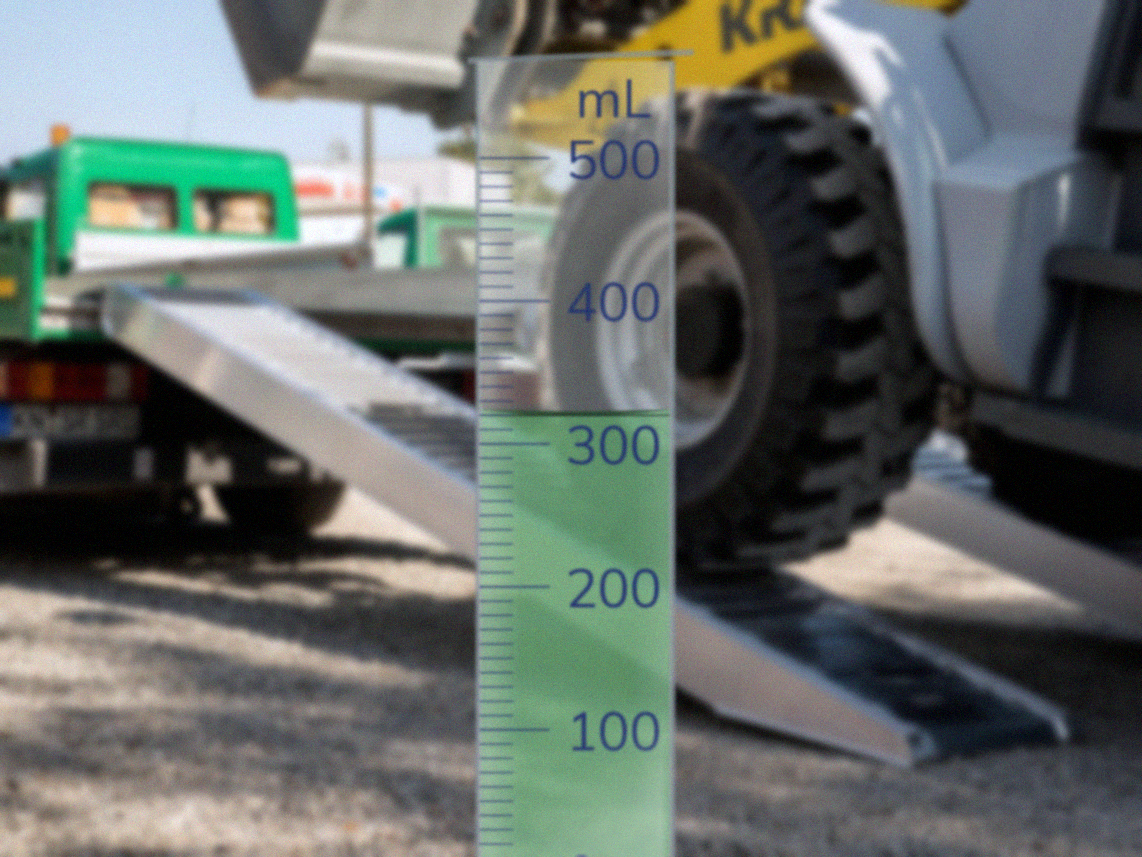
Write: 320 mL
